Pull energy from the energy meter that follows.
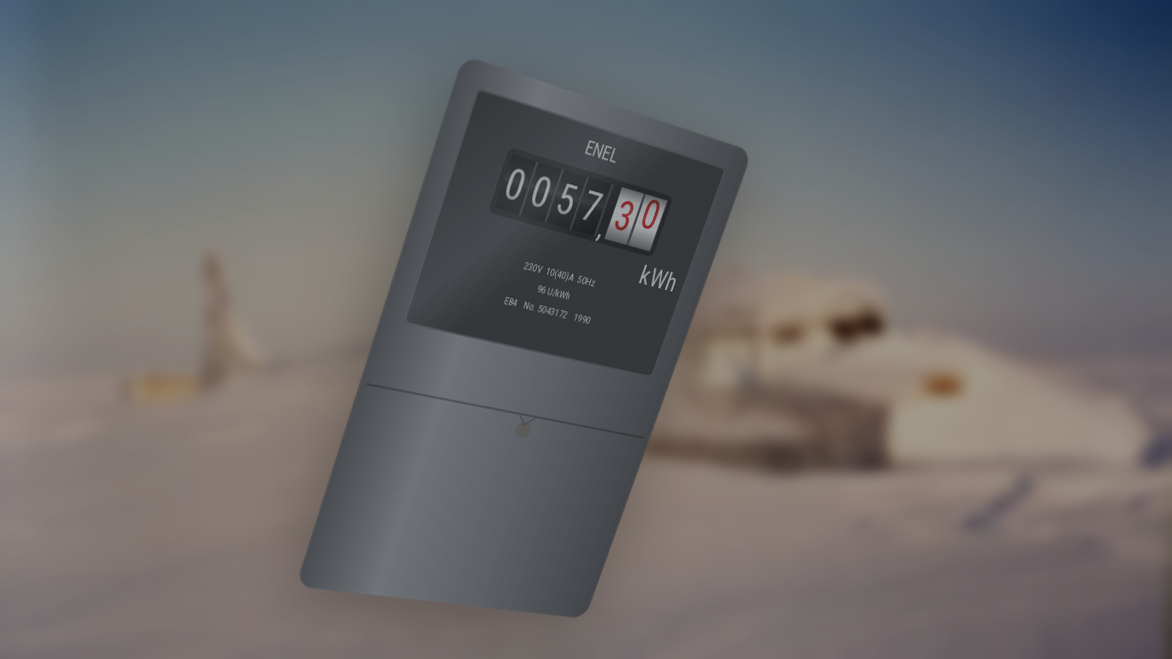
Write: 57.30 kWh
